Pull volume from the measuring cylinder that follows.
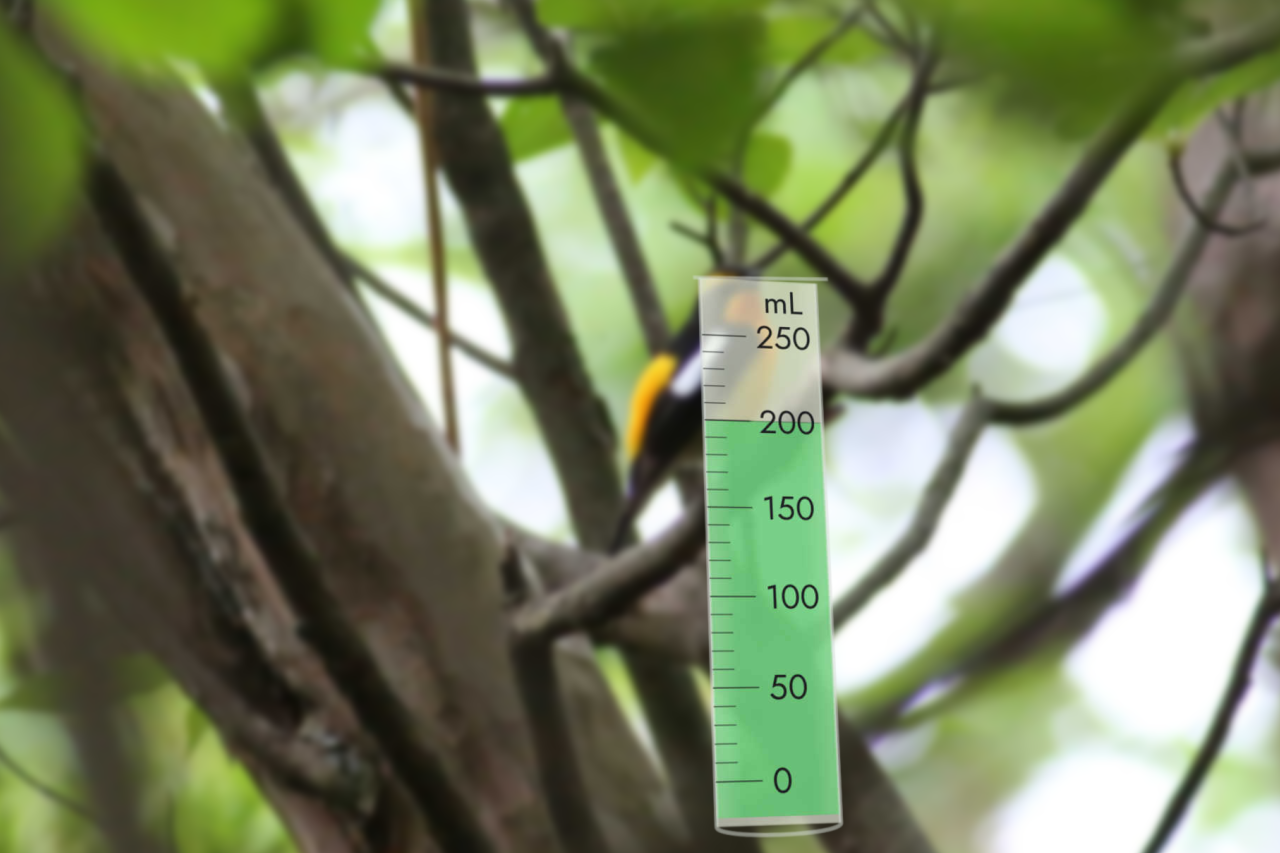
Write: 200 mL
